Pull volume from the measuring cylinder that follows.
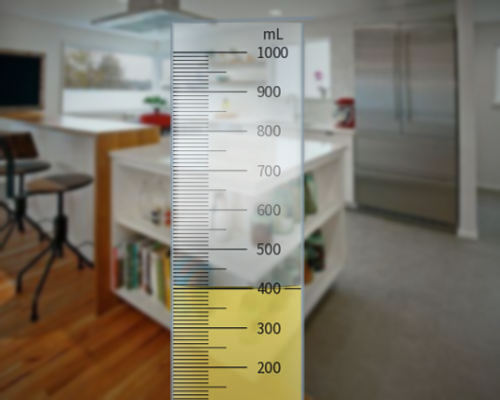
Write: 400 mL
